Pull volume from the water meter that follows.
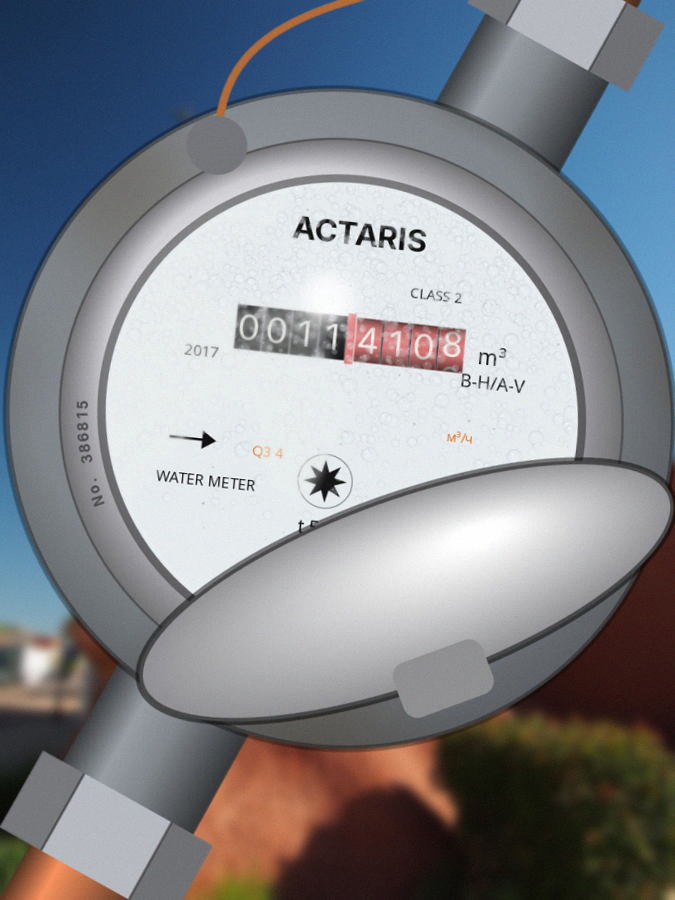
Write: 11.4108 m³
